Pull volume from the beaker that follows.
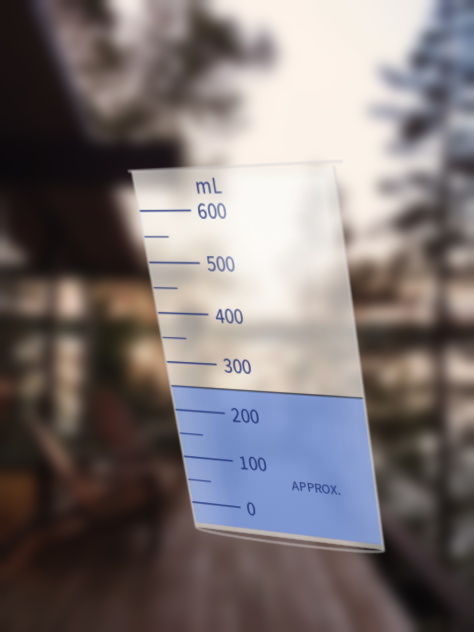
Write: 250 mL
